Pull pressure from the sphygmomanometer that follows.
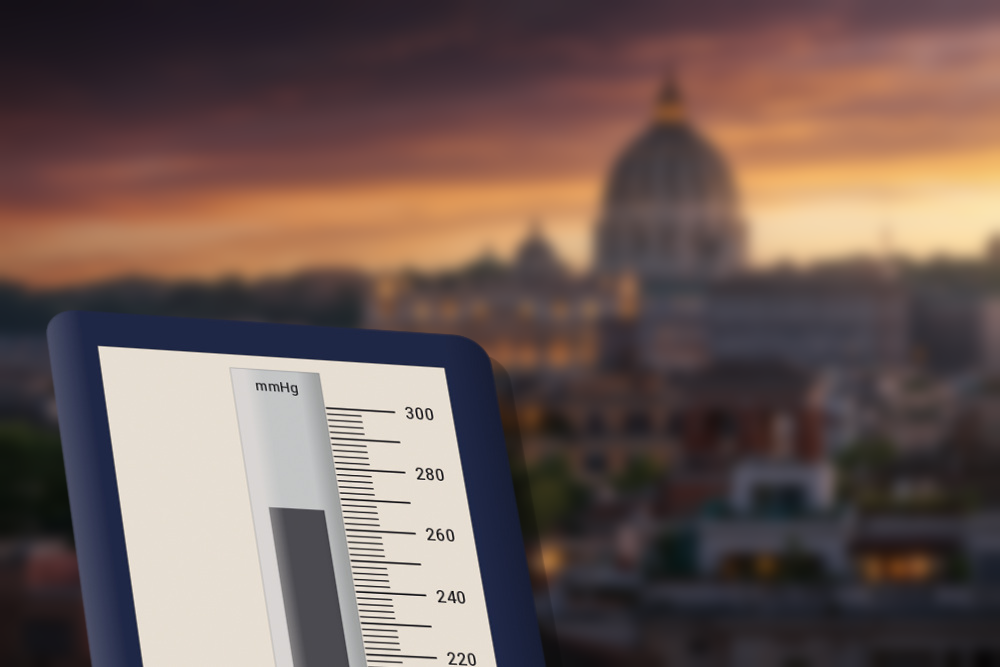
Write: 266 mmHg
